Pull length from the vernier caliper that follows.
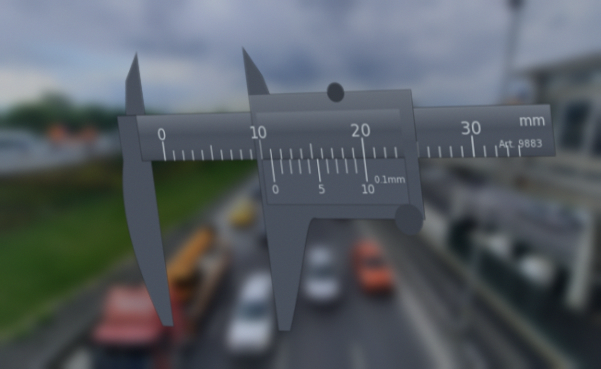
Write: 11.0 mm
